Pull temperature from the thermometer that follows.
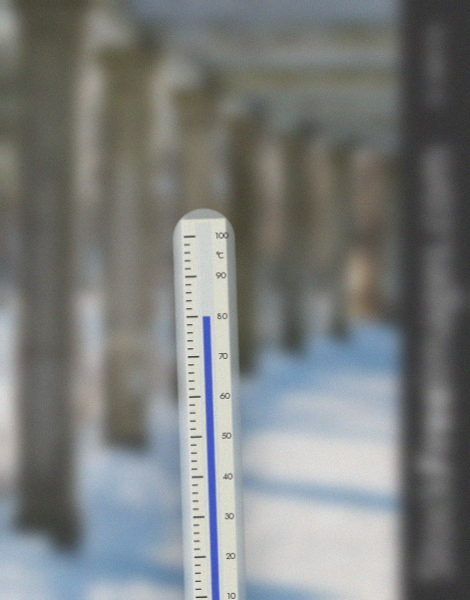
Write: 80 °C
